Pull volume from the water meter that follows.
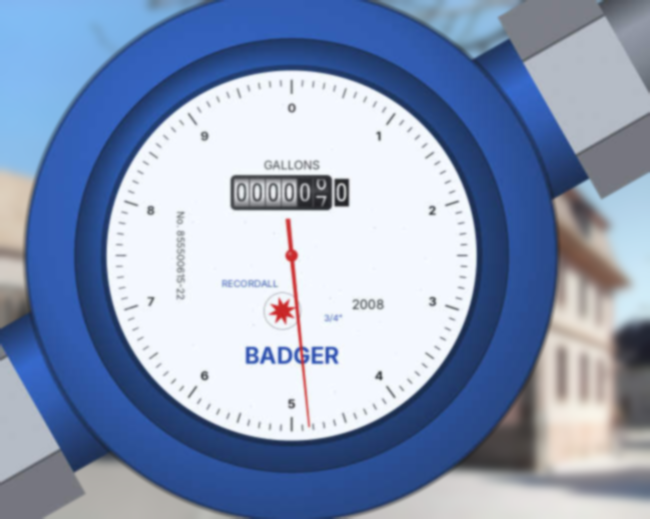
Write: 64.8 gal
